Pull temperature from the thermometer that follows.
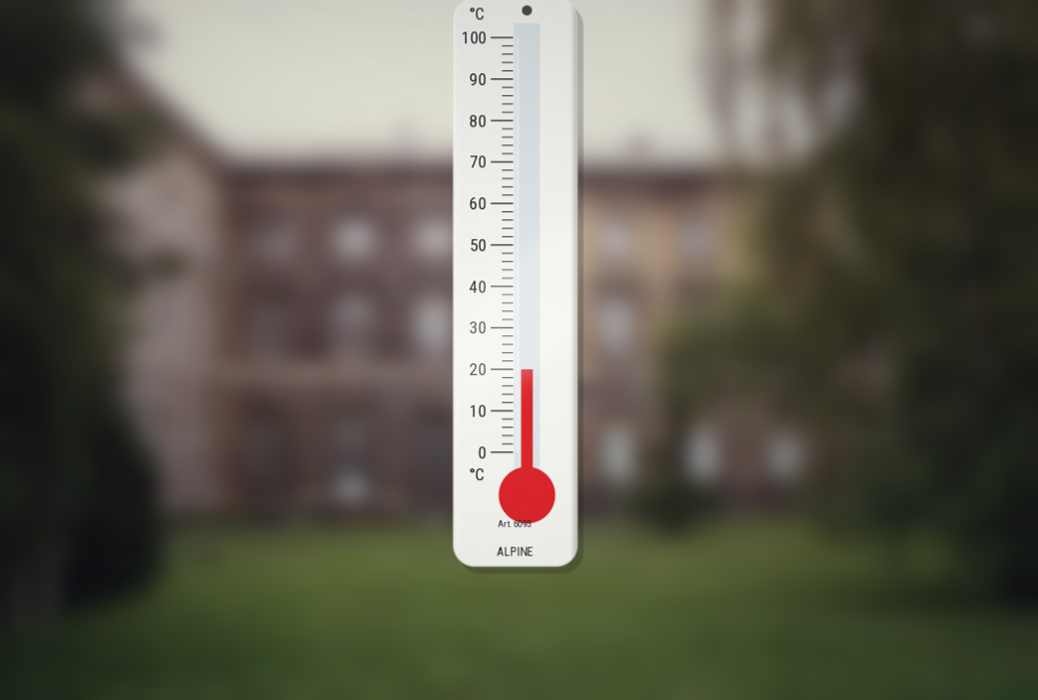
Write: 20 °C
